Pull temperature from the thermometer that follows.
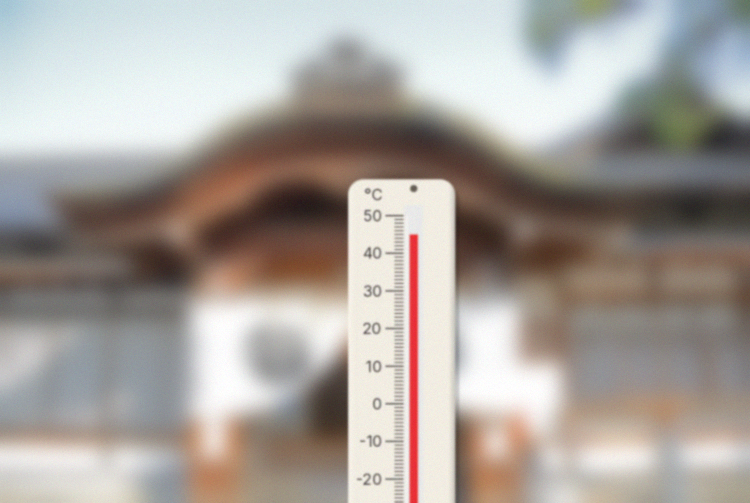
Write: 45 °C
